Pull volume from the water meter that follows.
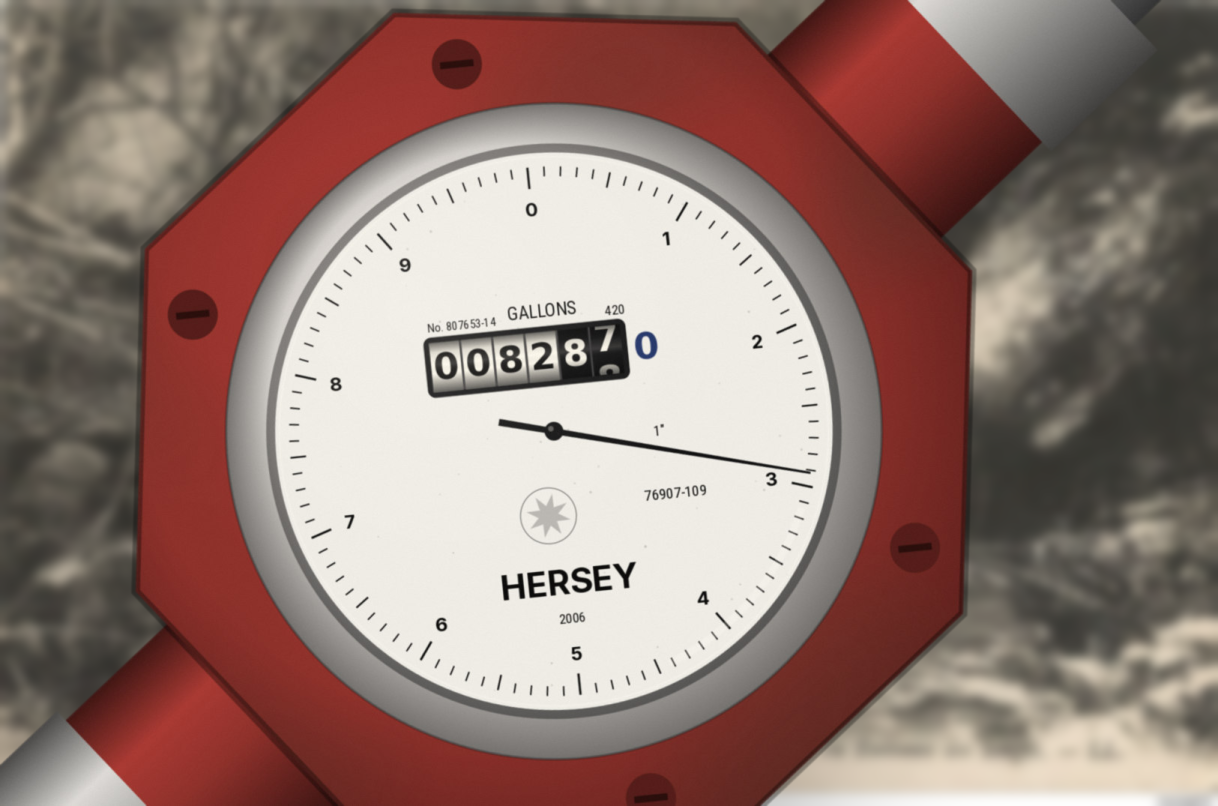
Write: 82872.9 gal
